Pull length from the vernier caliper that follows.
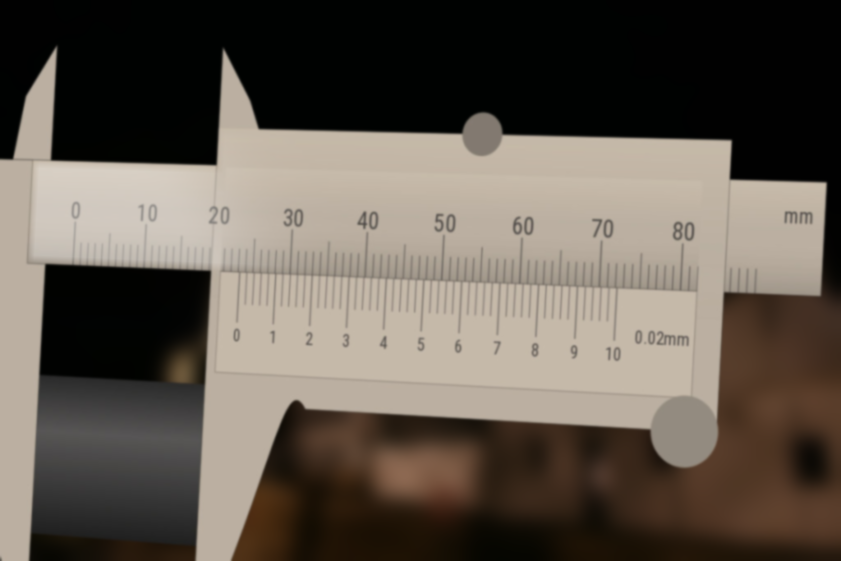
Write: 23.2 mm
